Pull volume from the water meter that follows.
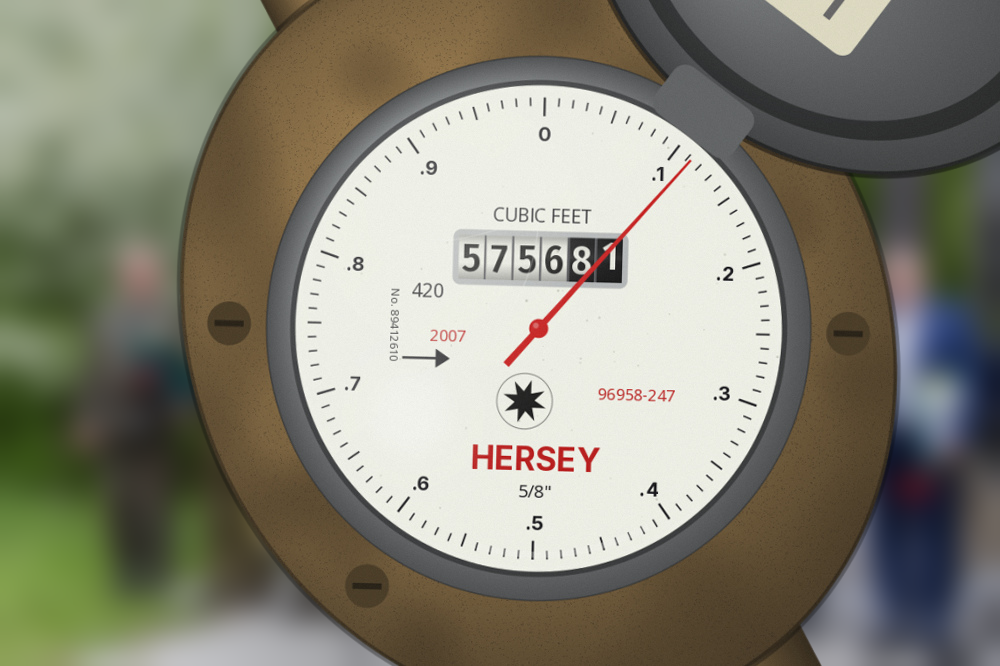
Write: 575681.11 ft³
